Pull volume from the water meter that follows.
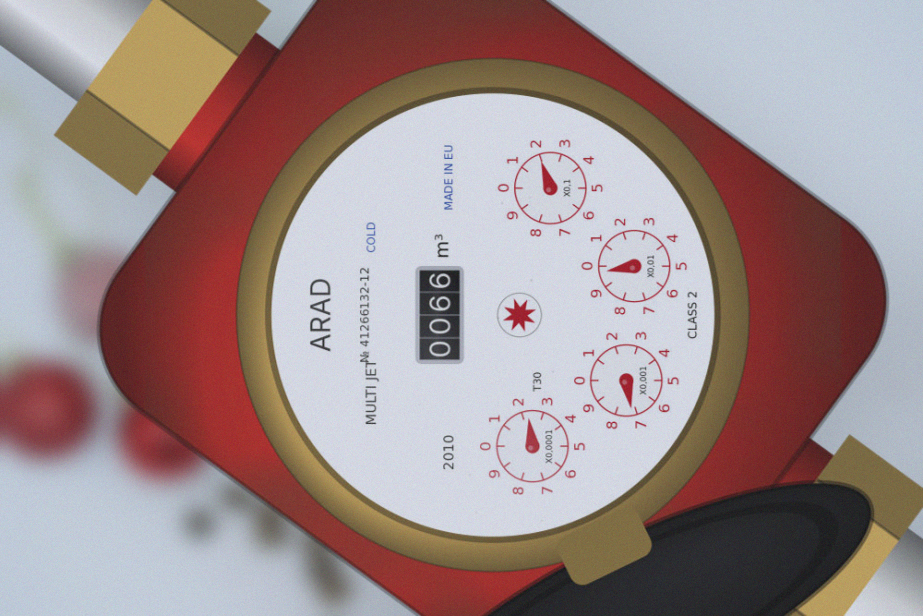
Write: 66.1972 m³
